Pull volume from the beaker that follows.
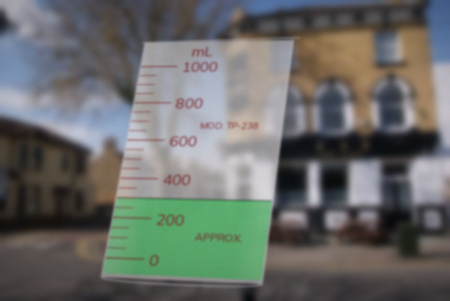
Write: 300 mL
